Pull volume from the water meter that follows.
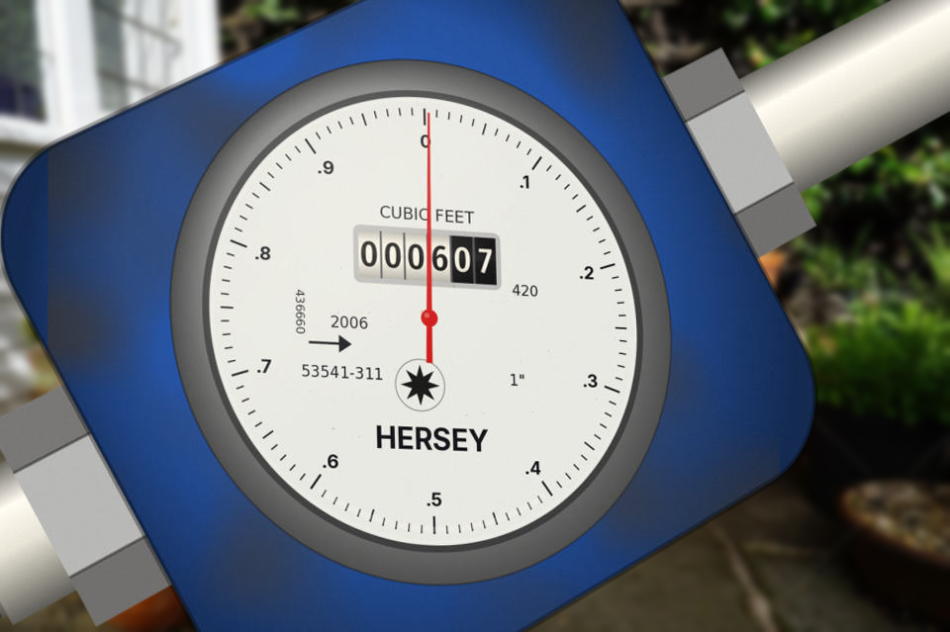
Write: 607.00 ft³
